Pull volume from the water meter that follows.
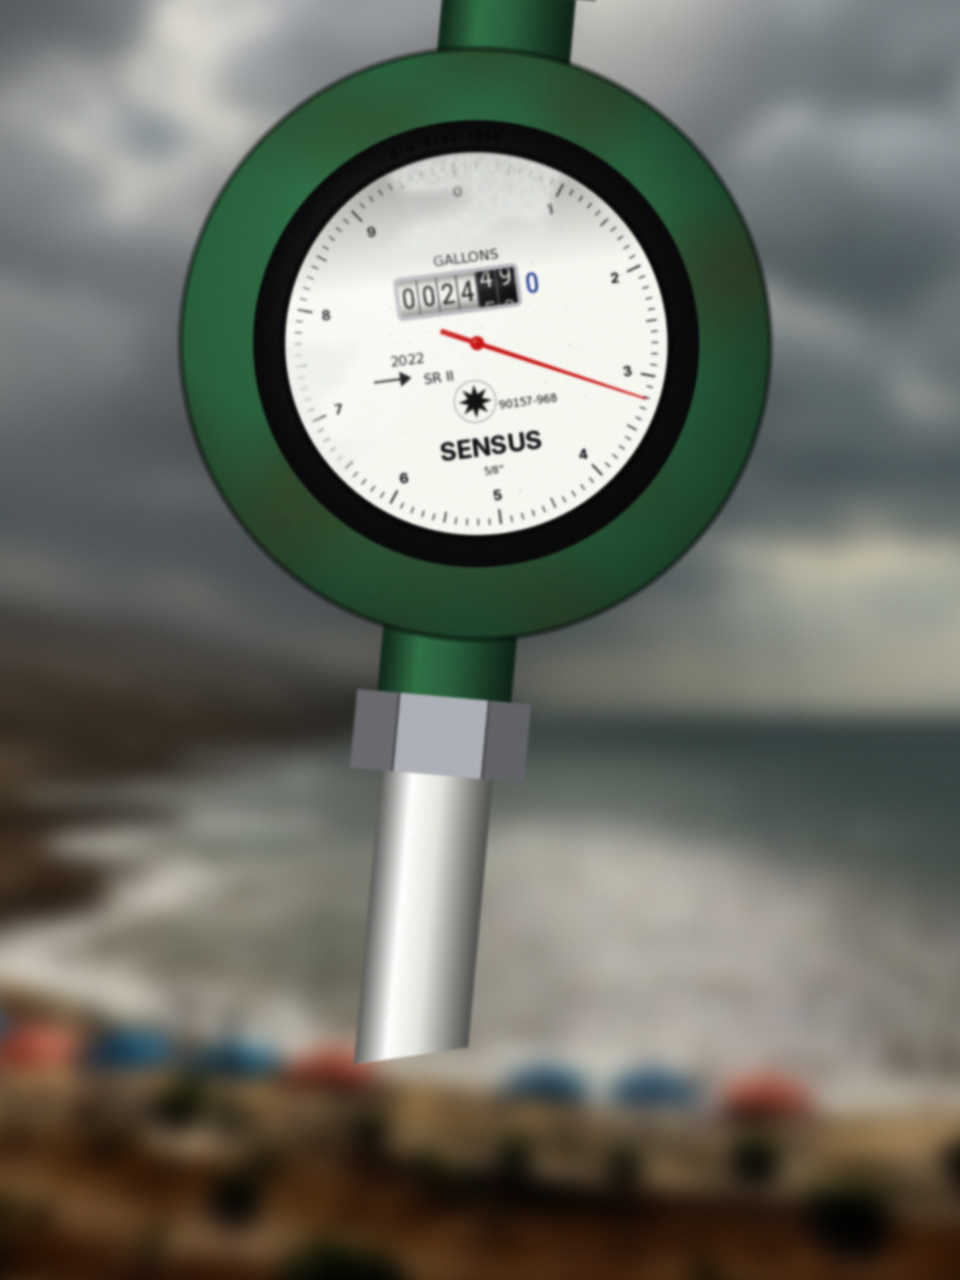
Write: 24493.2 gal
